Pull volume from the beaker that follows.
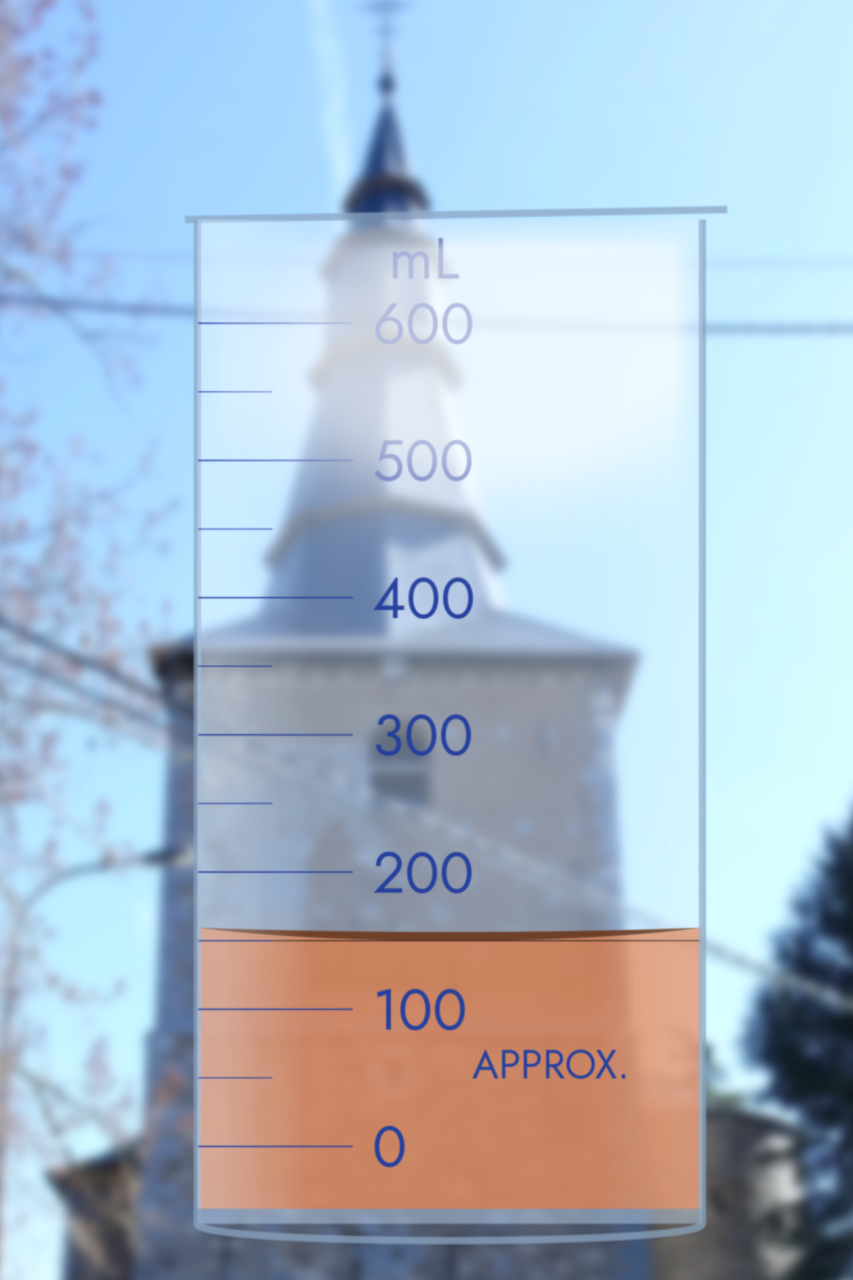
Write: 150 mL
